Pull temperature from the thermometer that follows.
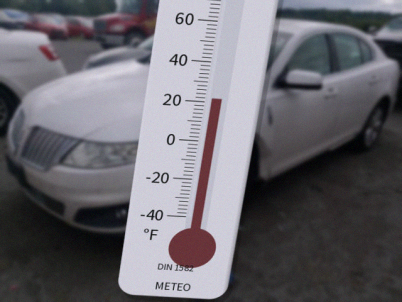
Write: 22 °F
